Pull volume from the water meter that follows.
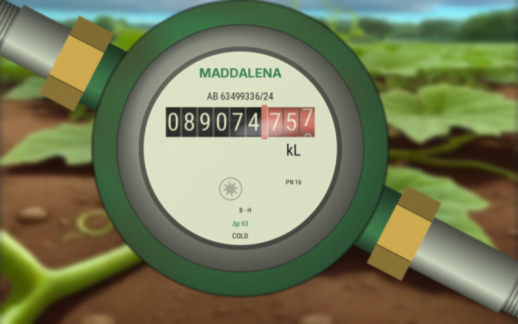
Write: 89074.757 kL
